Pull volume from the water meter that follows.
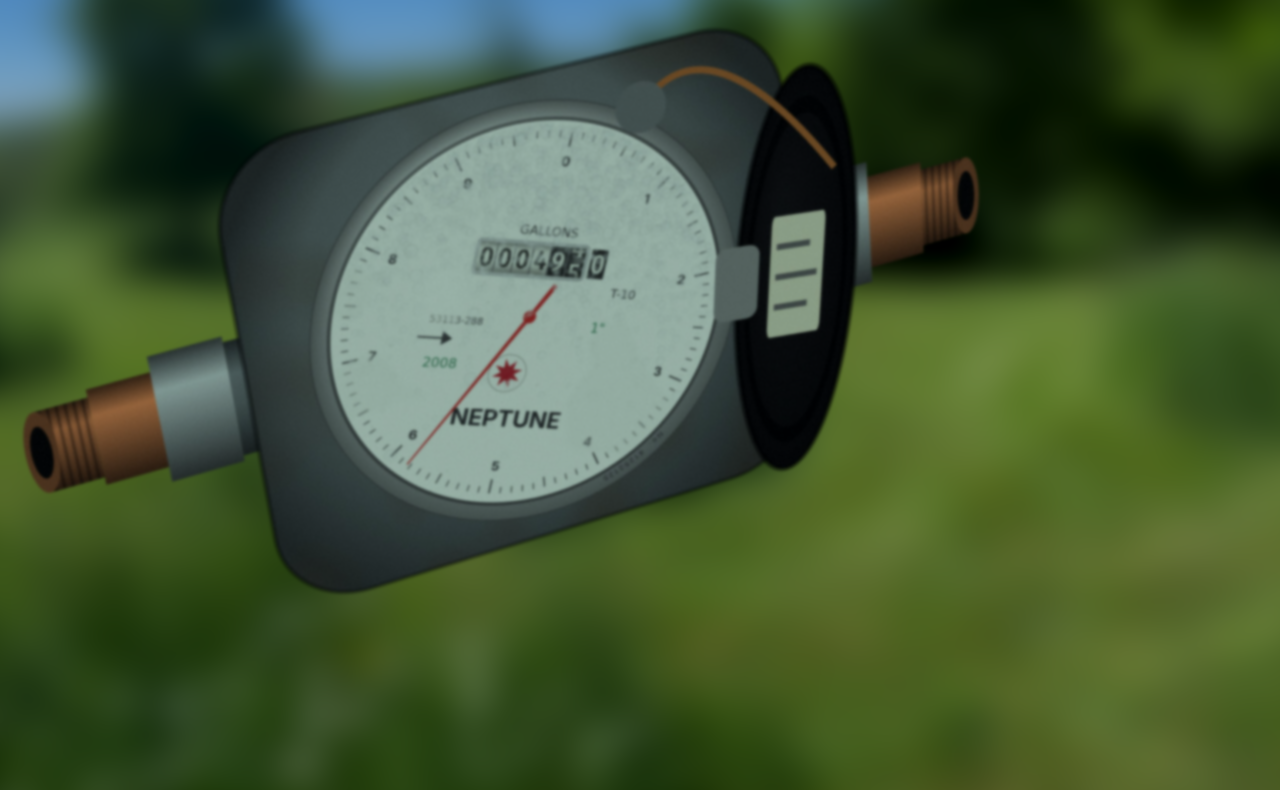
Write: 4945.8 gal
